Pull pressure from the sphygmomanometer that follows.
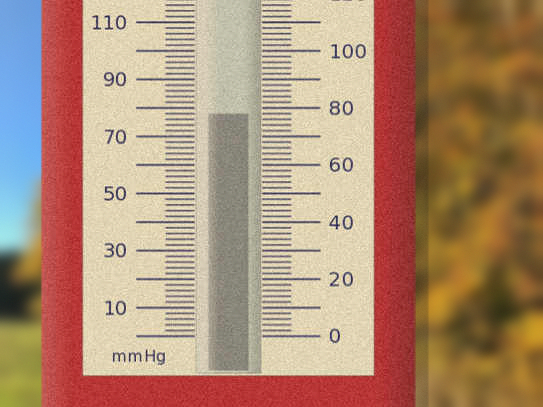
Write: 78 mmHg
